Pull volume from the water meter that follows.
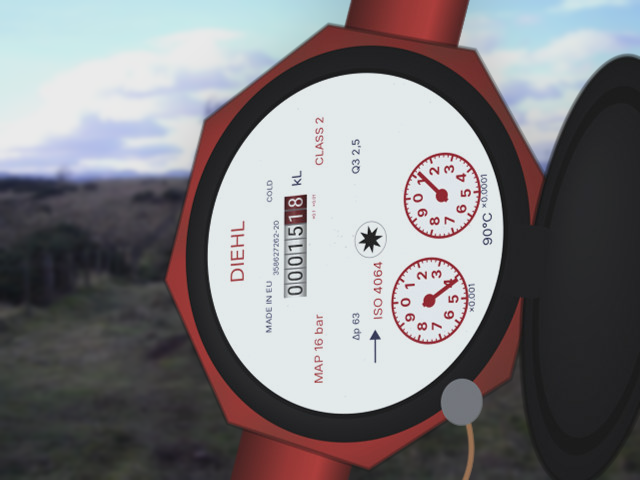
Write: 15.1841 kL
